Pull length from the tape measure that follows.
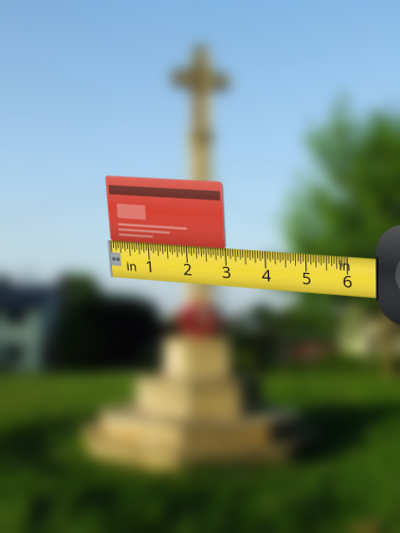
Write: 3 in
